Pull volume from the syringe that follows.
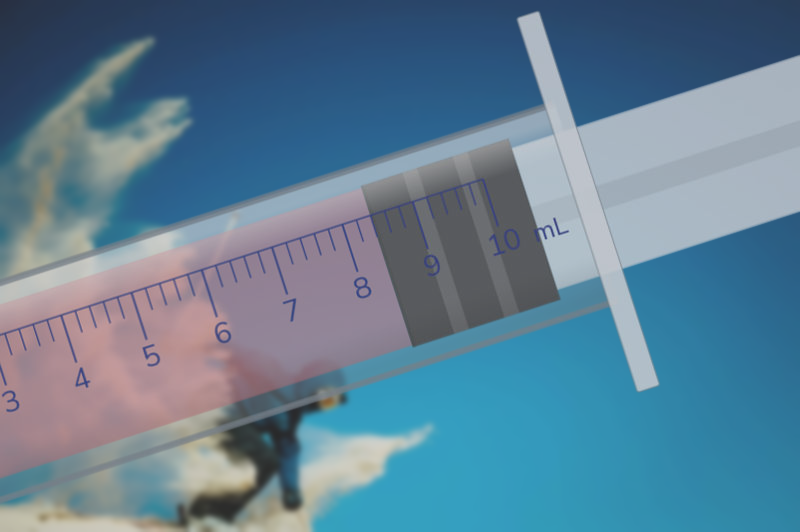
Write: 8.4 mL
